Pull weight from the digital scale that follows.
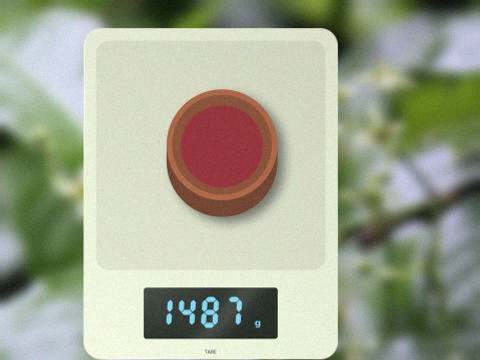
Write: 1487 g
